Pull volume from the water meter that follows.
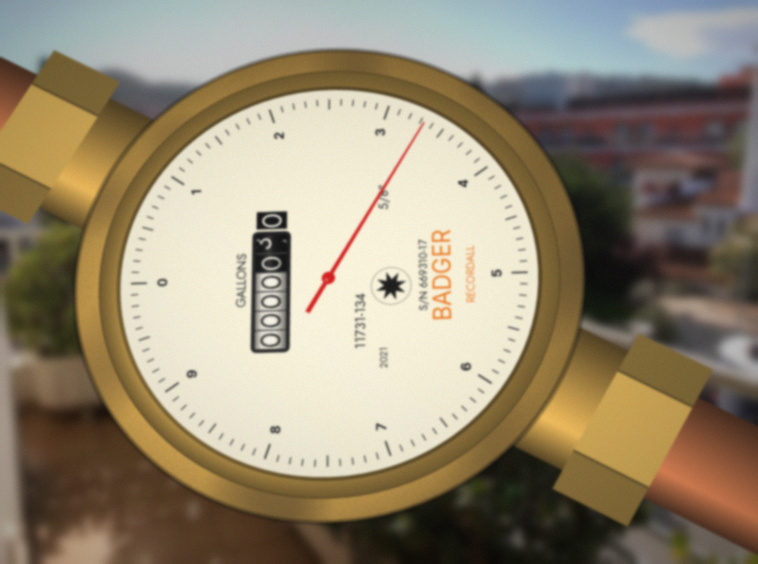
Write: 33.3 gal
